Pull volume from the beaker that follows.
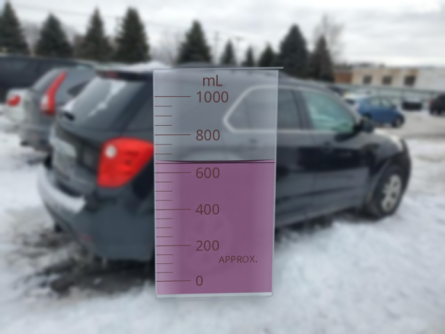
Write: 650 mL
